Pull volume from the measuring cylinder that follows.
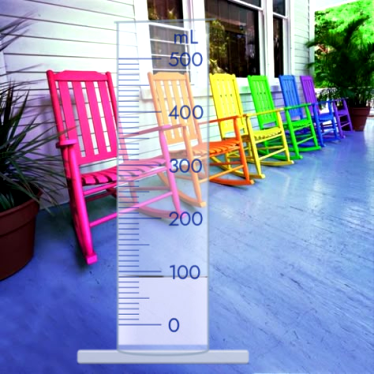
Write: 90 mL
